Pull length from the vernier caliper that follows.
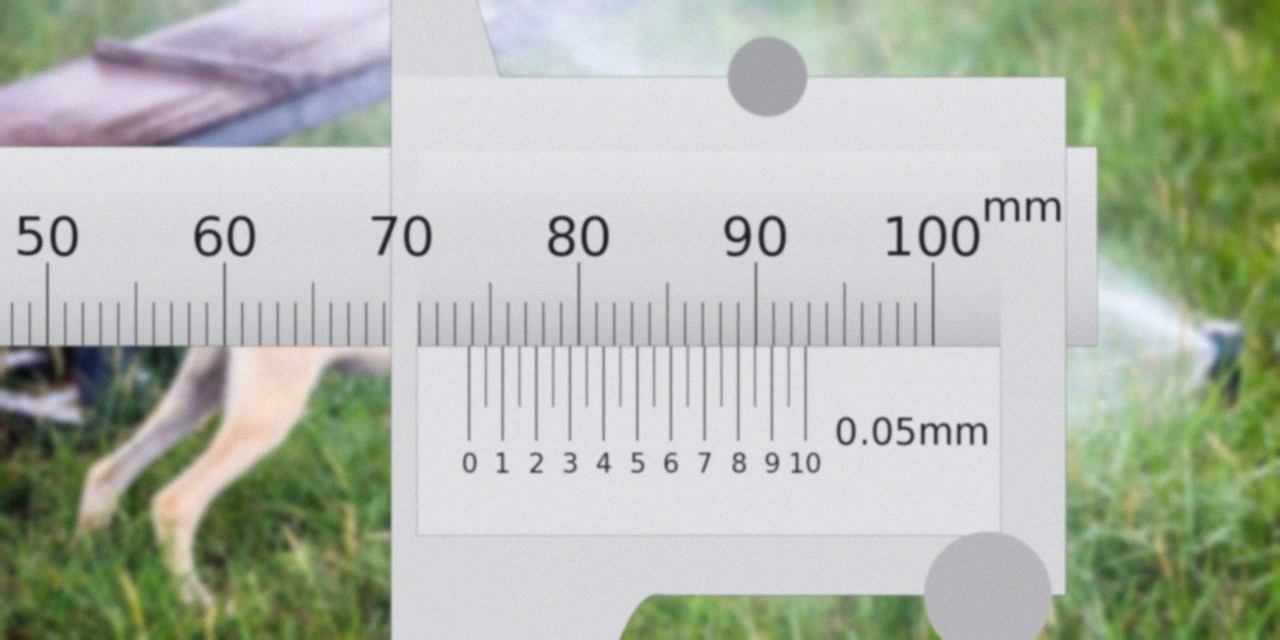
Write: 73.8 mm
